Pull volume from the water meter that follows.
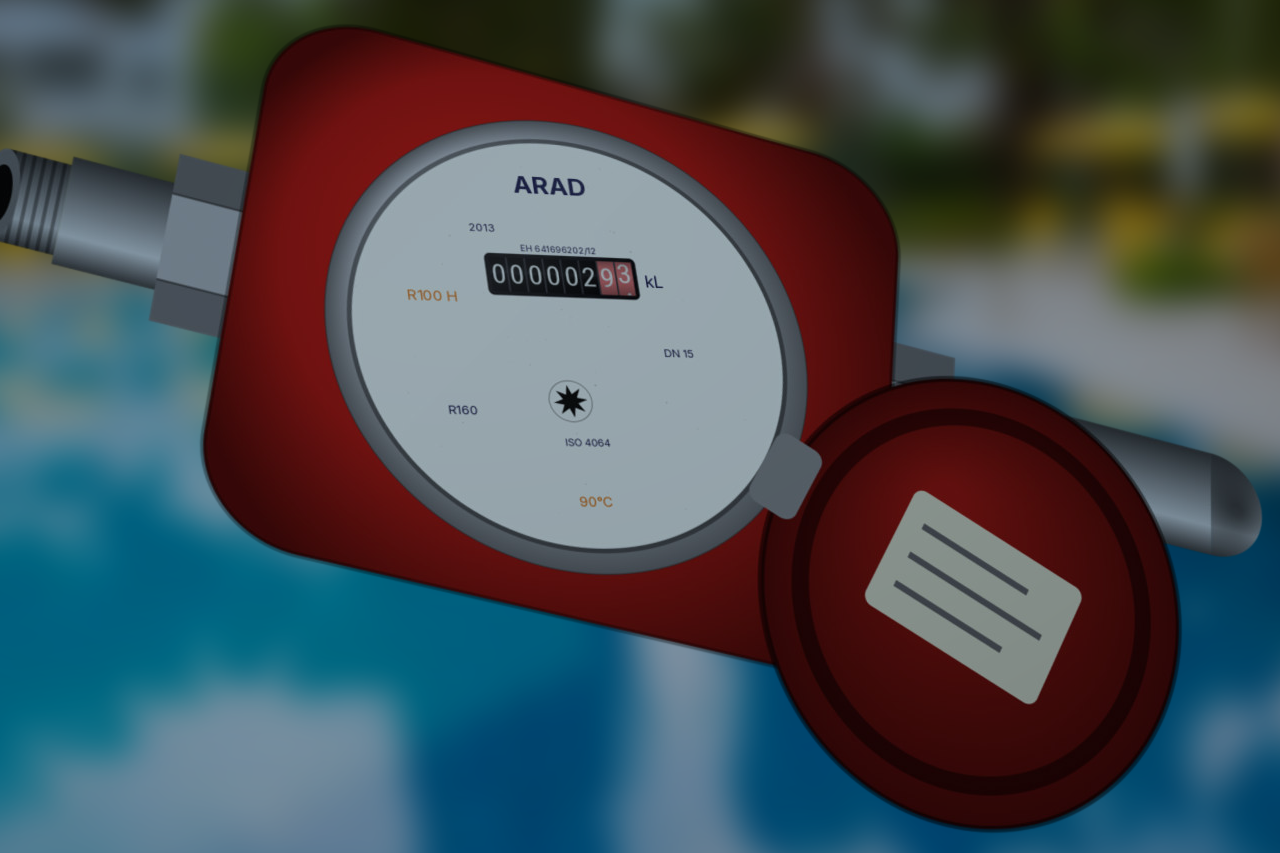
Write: 2.93 kL
